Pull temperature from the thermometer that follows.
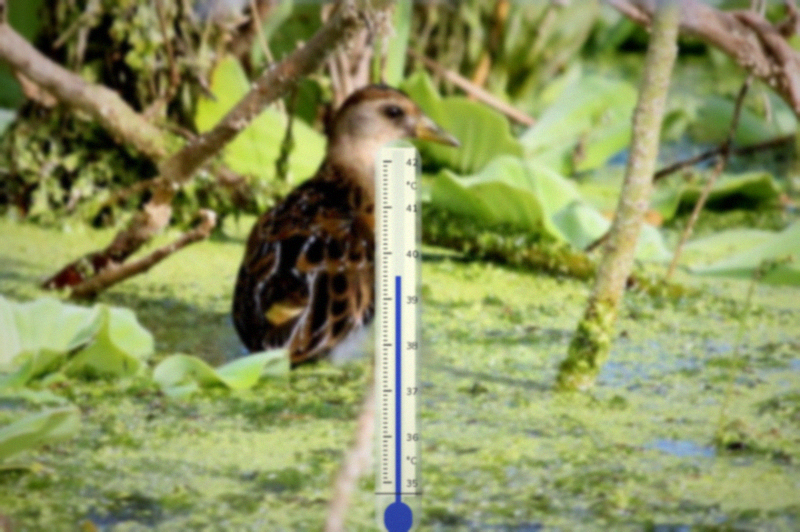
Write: 39.5 °C
